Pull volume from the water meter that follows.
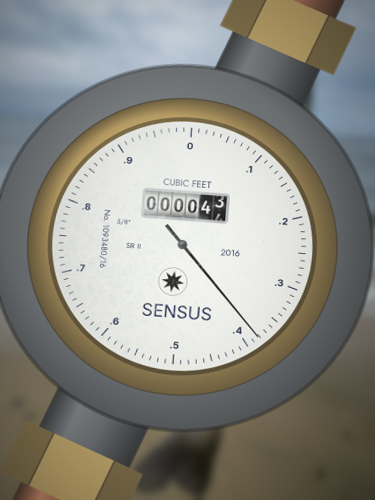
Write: 43.38 ft³
